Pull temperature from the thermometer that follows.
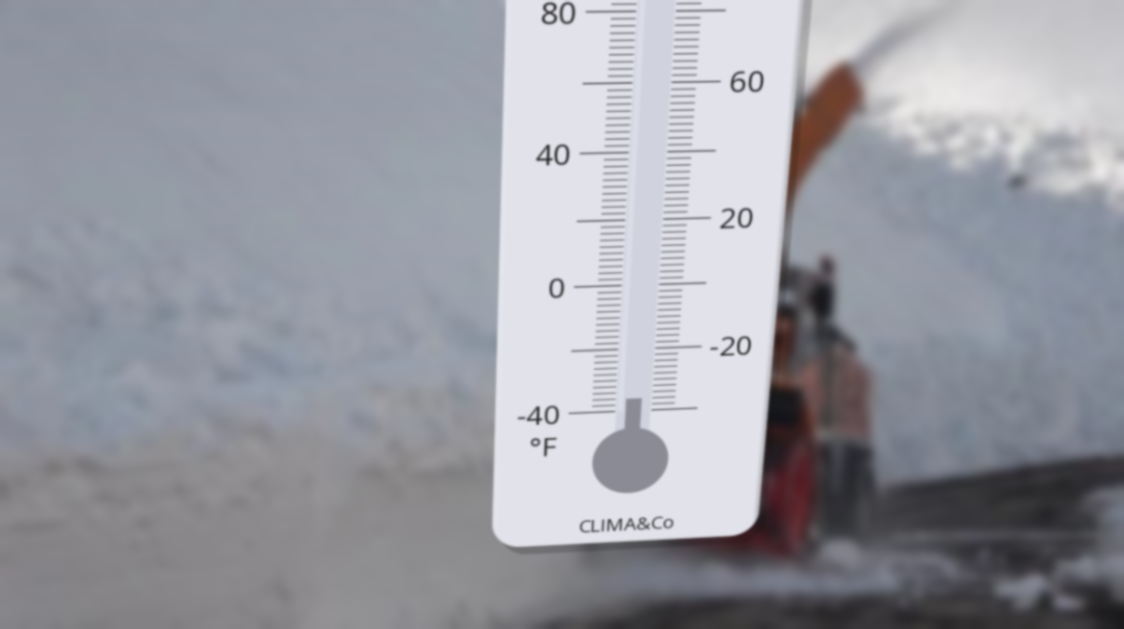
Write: -36 °F
